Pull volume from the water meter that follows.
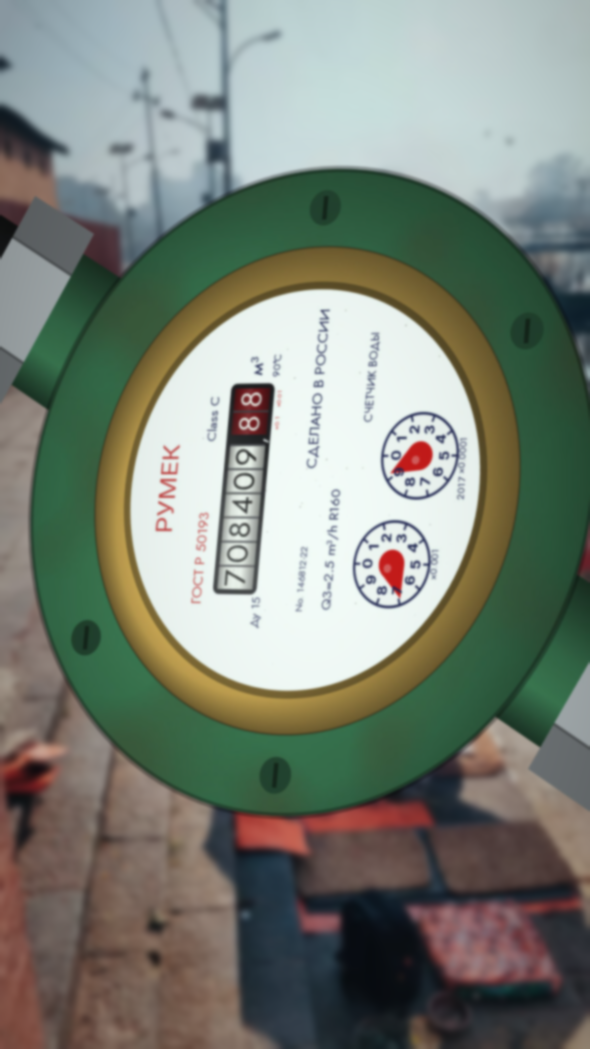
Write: 708409.8869 m³
